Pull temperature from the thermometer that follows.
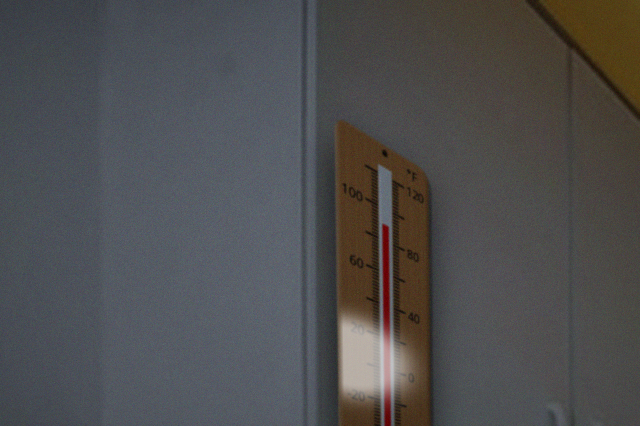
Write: 90 °F
